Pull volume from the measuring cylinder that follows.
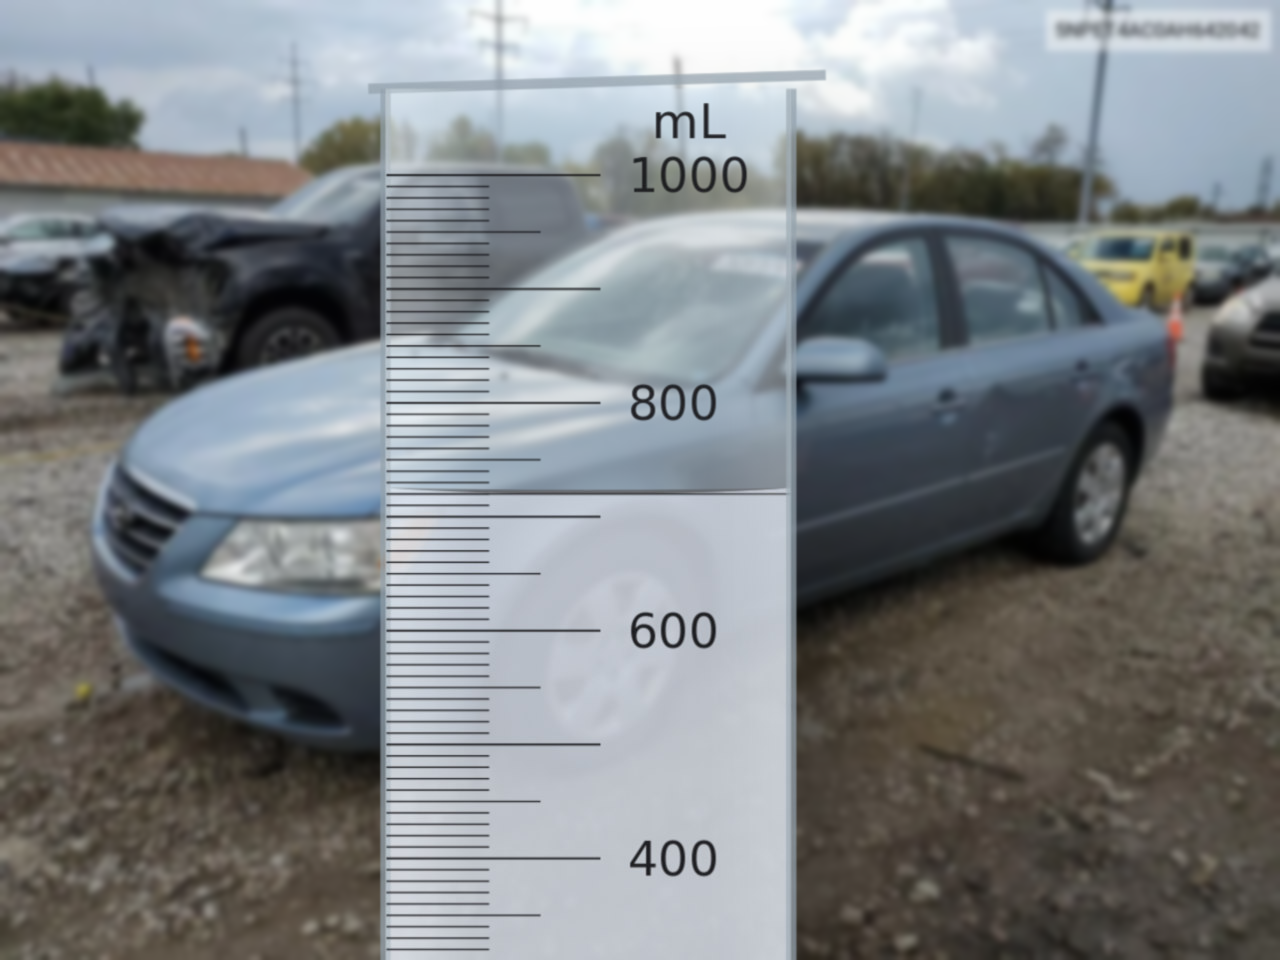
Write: 720 mL
